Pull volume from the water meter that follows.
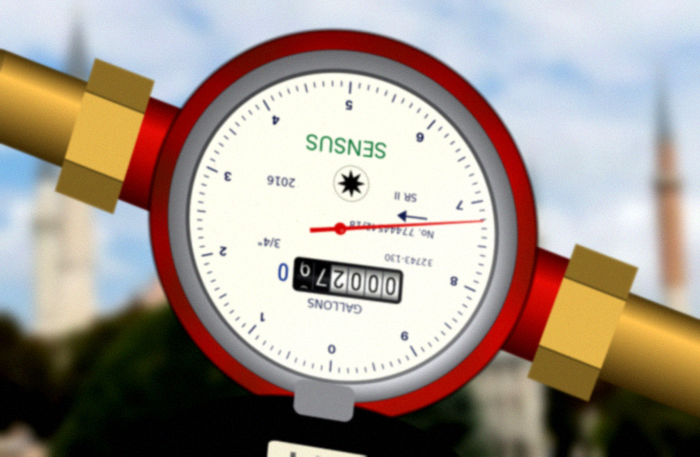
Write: 2787.2 gal
